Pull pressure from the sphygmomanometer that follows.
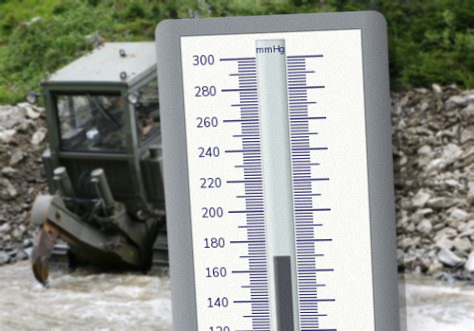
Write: 170 mmHg
